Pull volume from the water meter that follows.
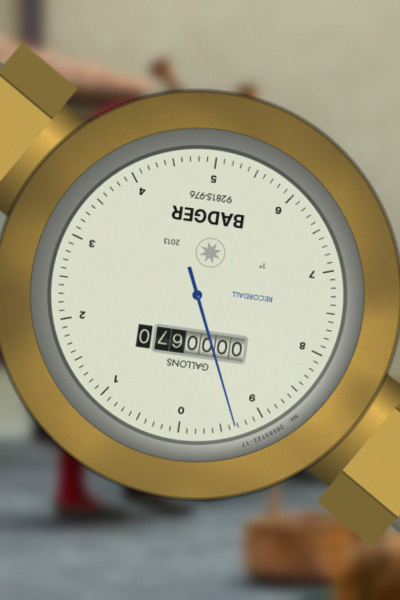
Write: 669.3 gal
